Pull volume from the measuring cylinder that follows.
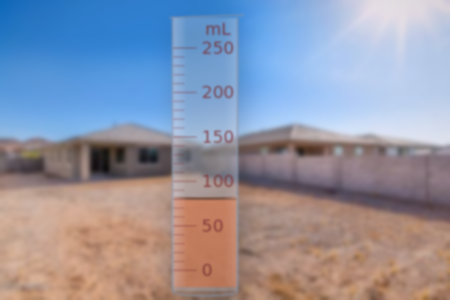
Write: 80 mL
